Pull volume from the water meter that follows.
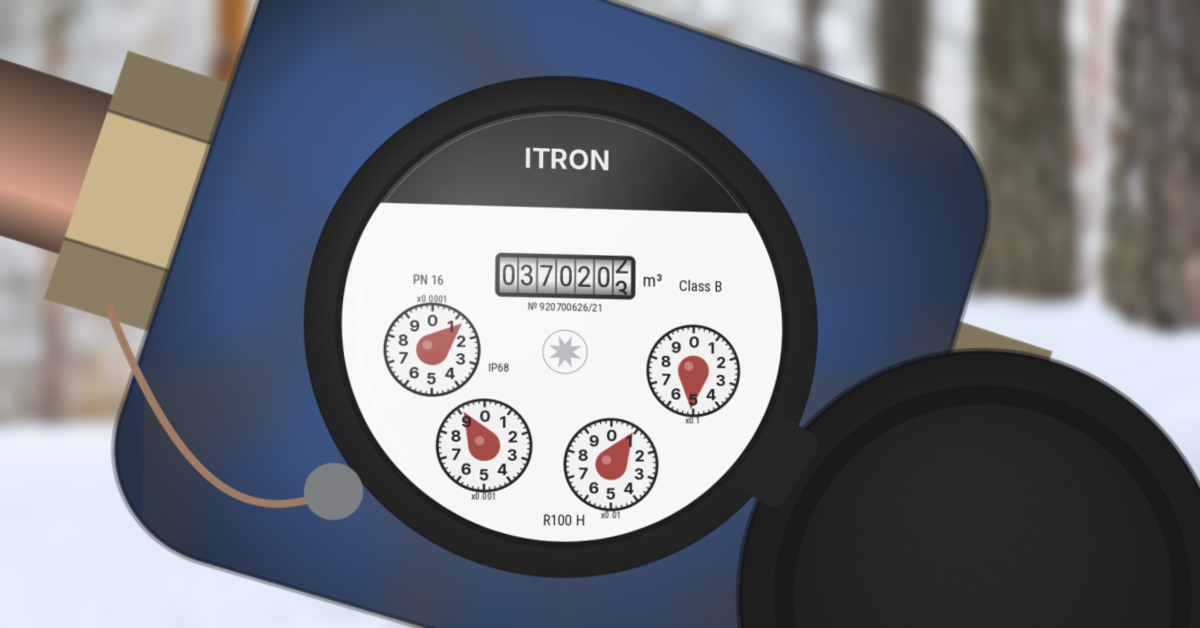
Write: 370202.5091 m³
